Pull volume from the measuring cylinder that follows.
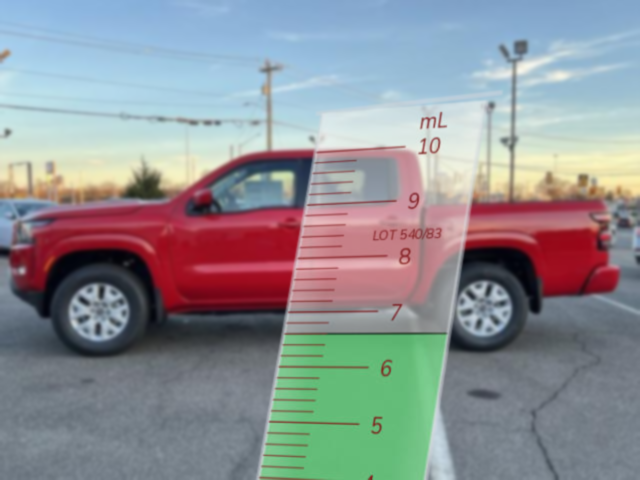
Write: 6.6 mL
